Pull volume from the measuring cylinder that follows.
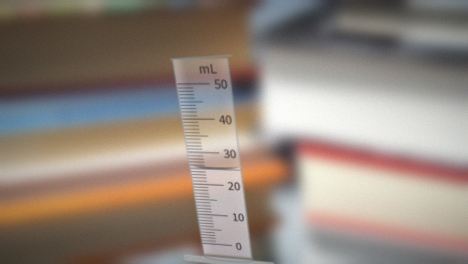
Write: 25 mL
